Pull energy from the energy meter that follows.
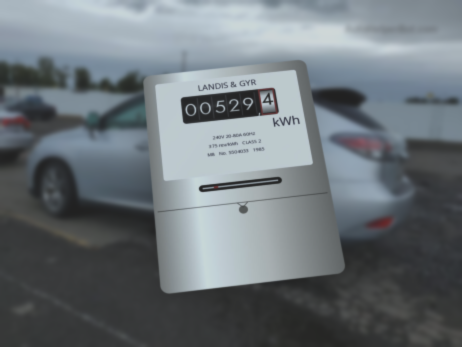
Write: 529.4 kWh
